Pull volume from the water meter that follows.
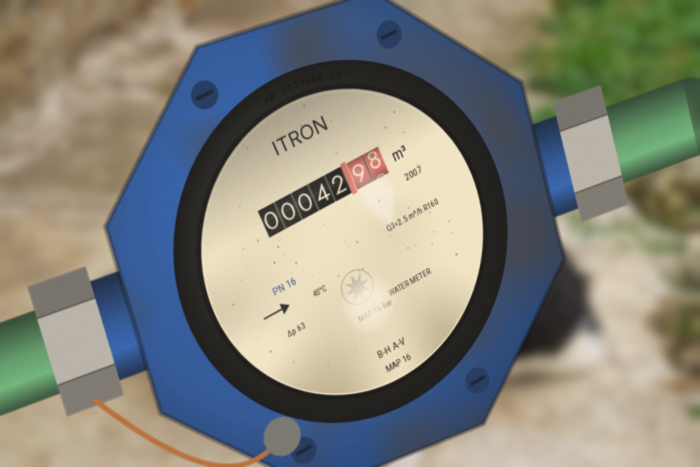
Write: 42.98 m³
